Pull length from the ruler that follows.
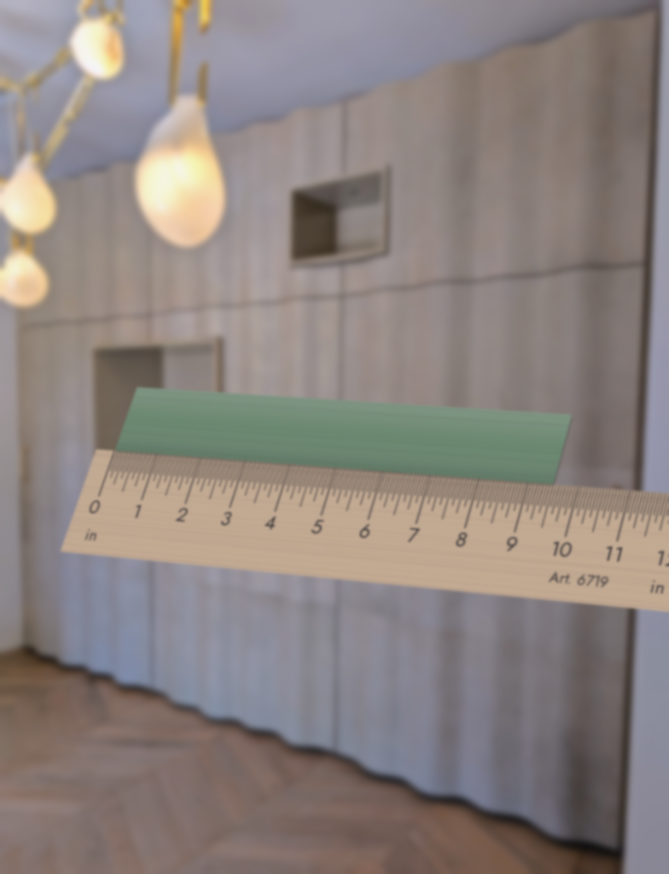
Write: 9.5 in
